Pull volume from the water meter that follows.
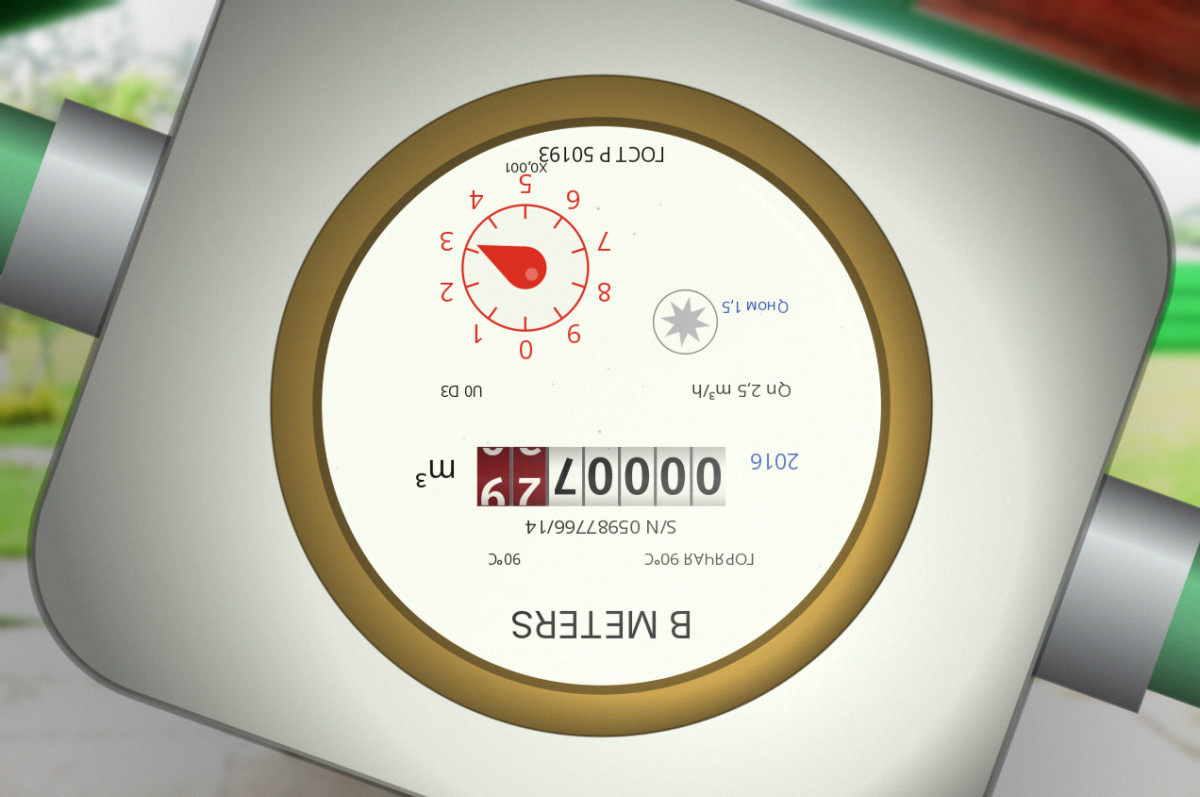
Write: 7.293 m³
